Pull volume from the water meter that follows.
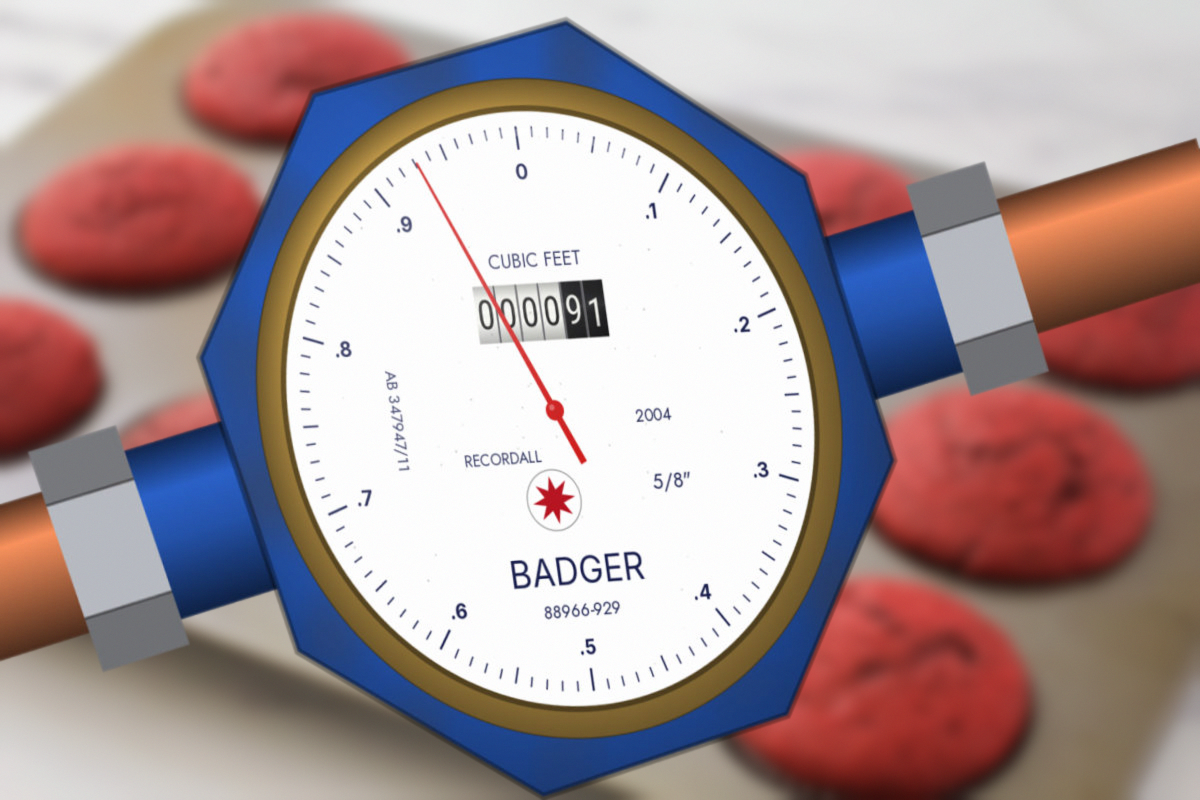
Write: 90.93 ft³
